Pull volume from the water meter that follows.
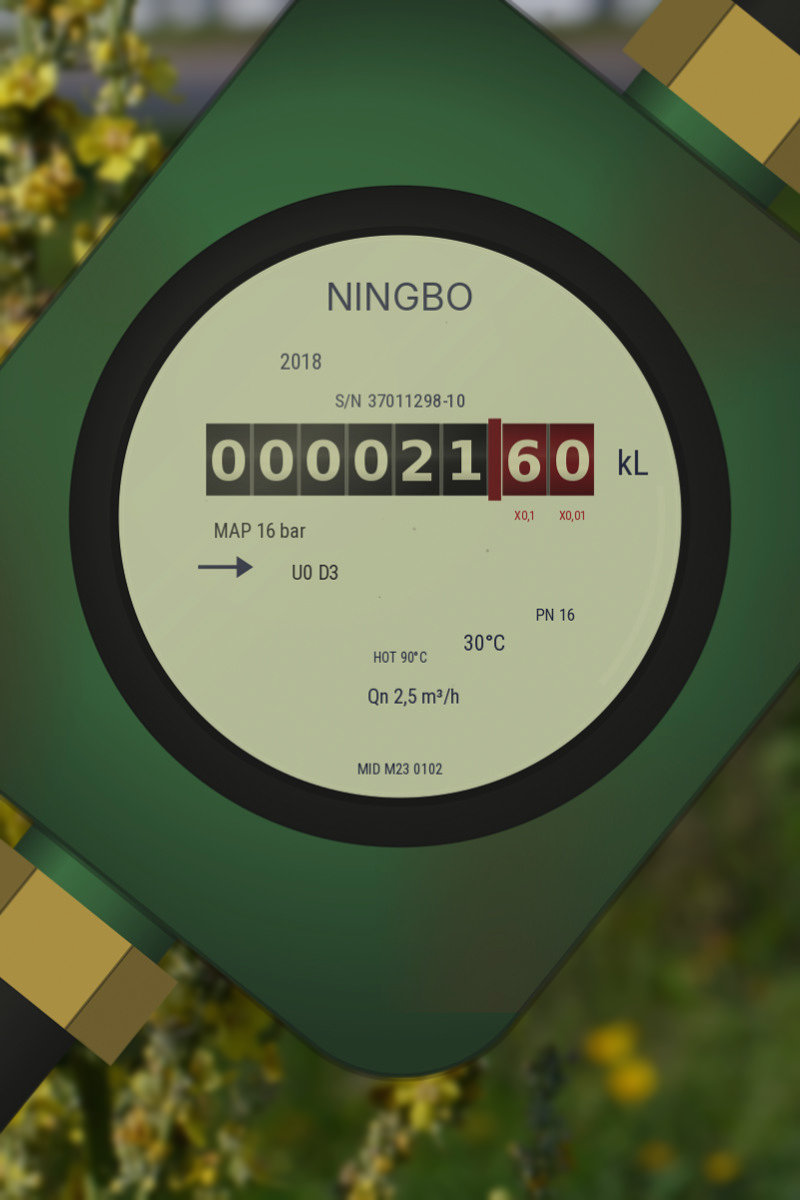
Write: 21.60 kL
